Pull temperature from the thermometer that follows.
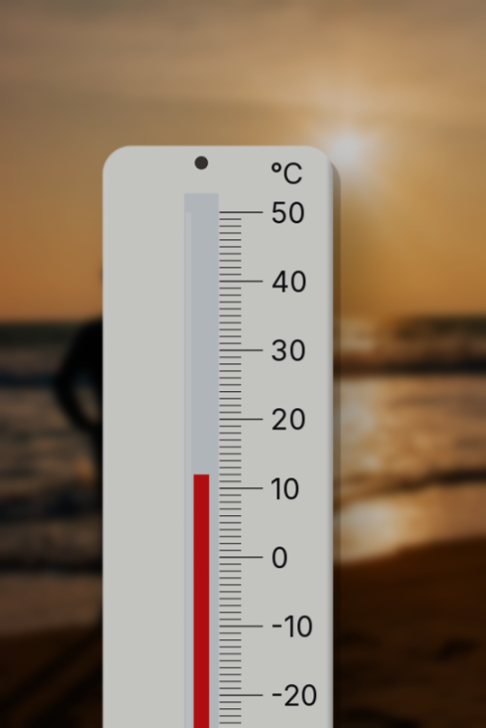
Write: 12 °C
